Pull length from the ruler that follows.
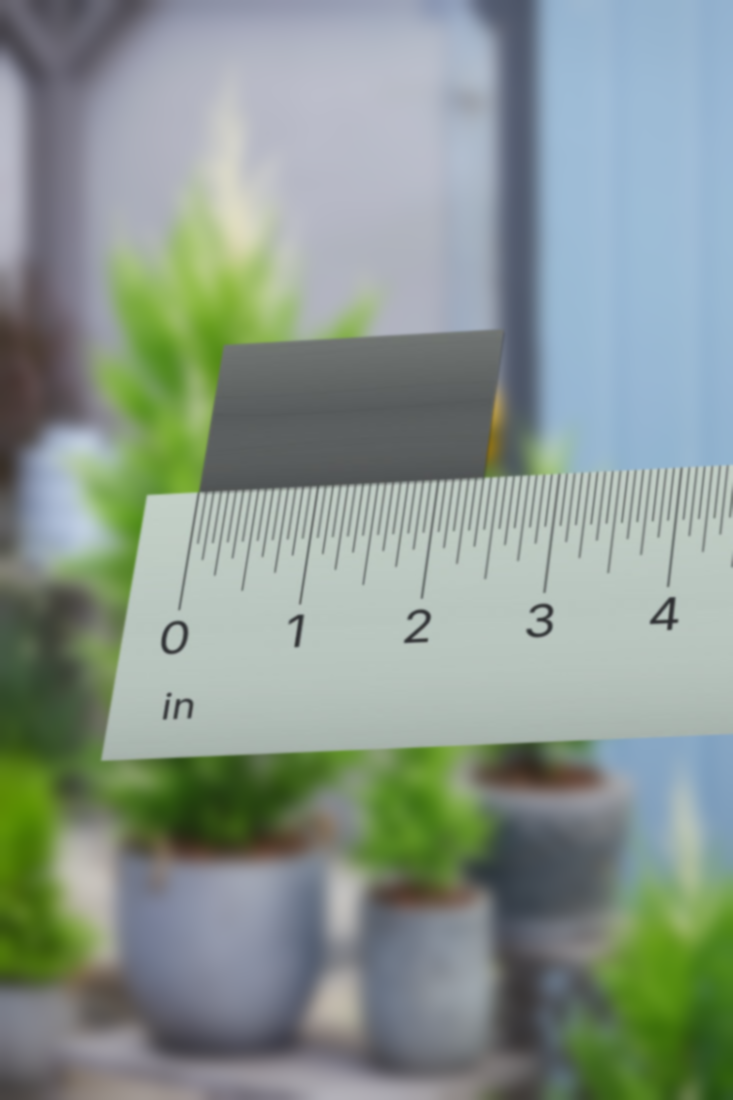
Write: 2.375 in
